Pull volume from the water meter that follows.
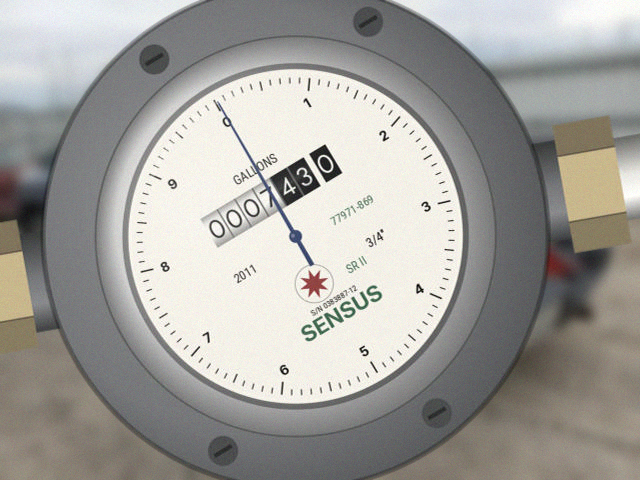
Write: 7430.0 gal
